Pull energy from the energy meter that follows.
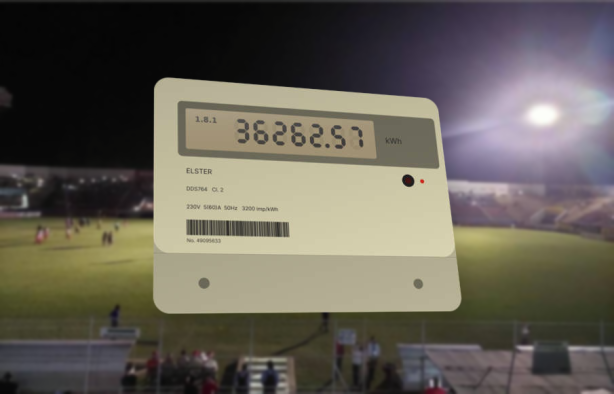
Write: 36262.57 kWh
